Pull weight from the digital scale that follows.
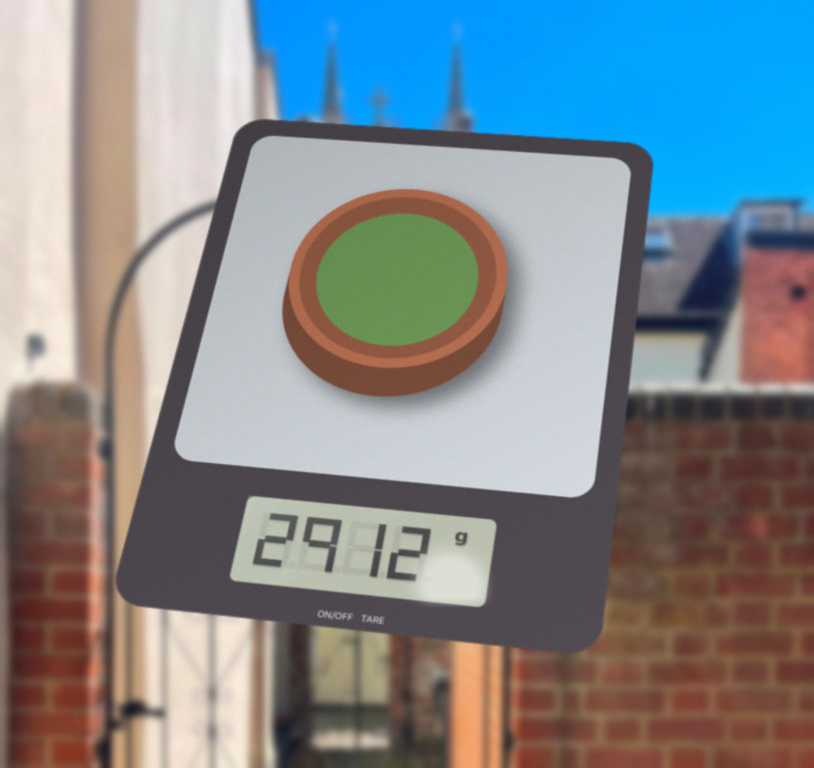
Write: 2912 g
